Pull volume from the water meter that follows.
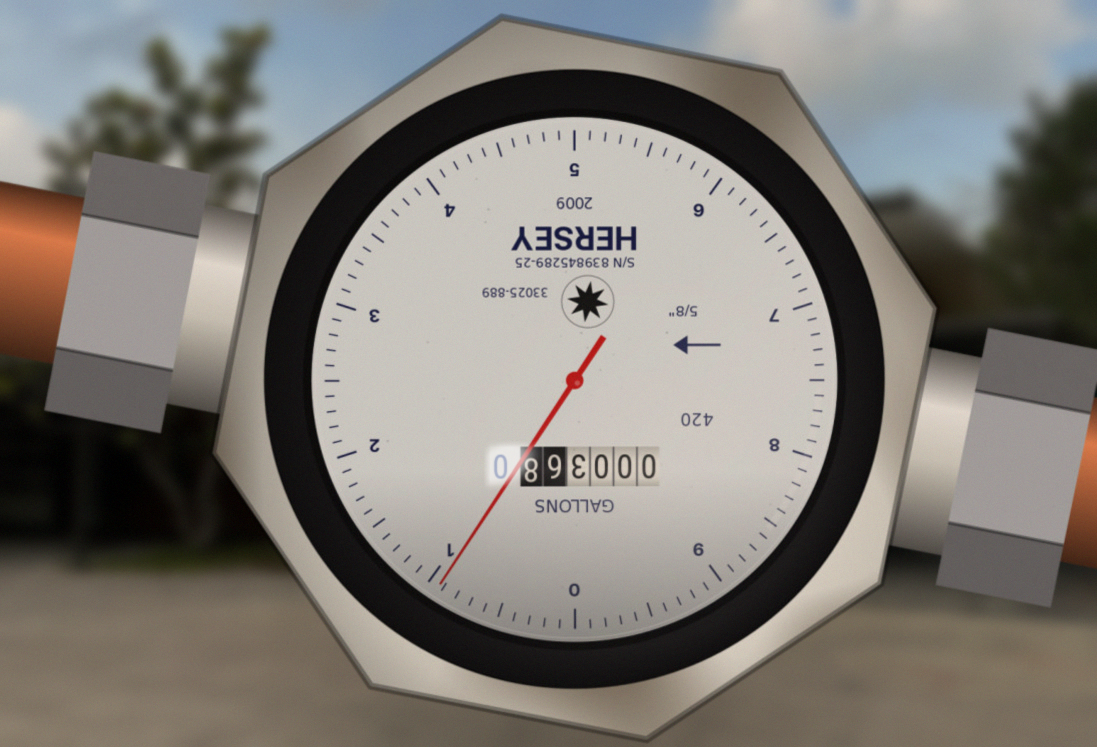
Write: 3680.9 gal
